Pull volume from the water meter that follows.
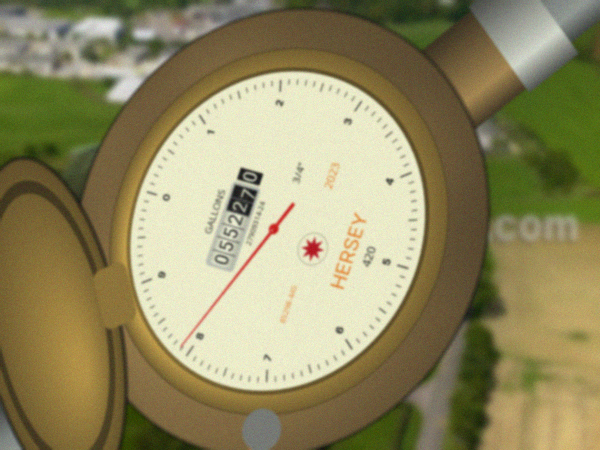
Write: 552268.1 gal
